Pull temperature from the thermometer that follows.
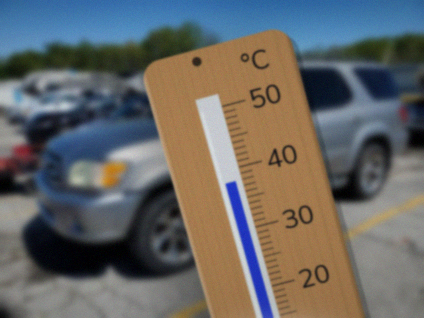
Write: 38 °C
